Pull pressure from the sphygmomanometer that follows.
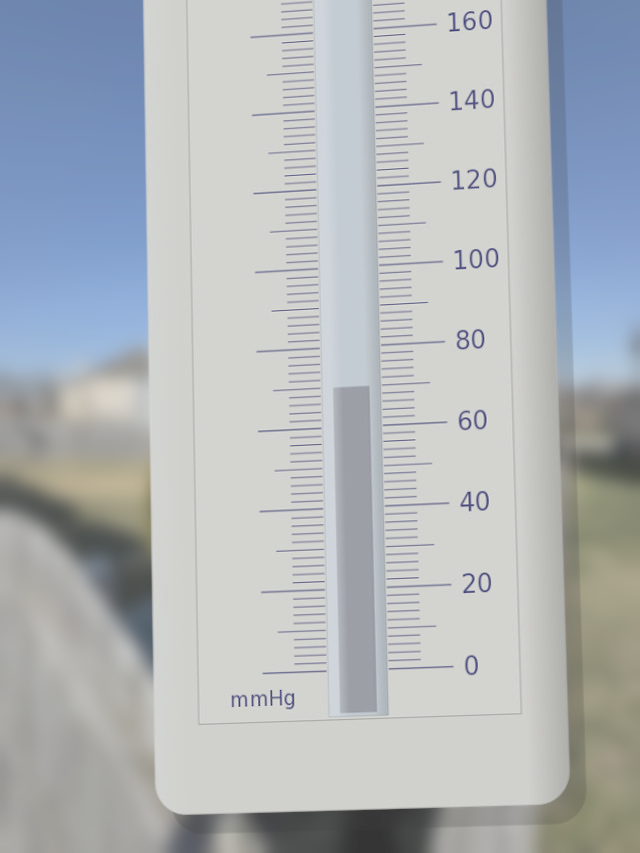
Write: 70 mmHg
